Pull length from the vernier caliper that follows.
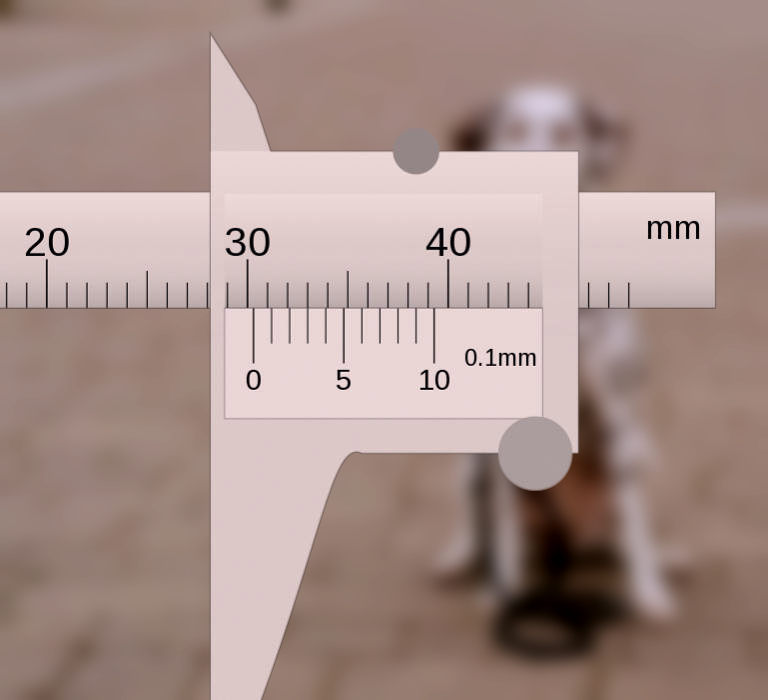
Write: 30.3 mm
